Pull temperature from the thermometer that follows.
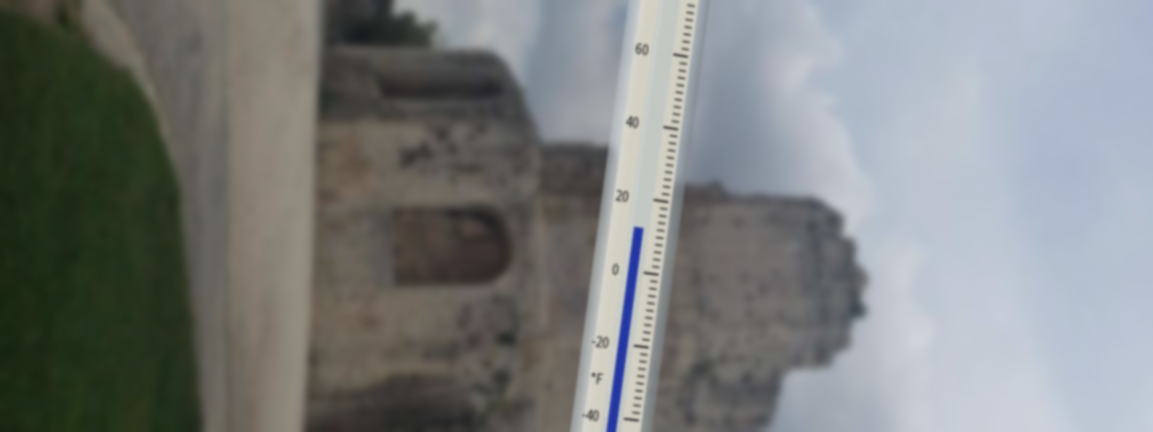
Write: 12 °F
